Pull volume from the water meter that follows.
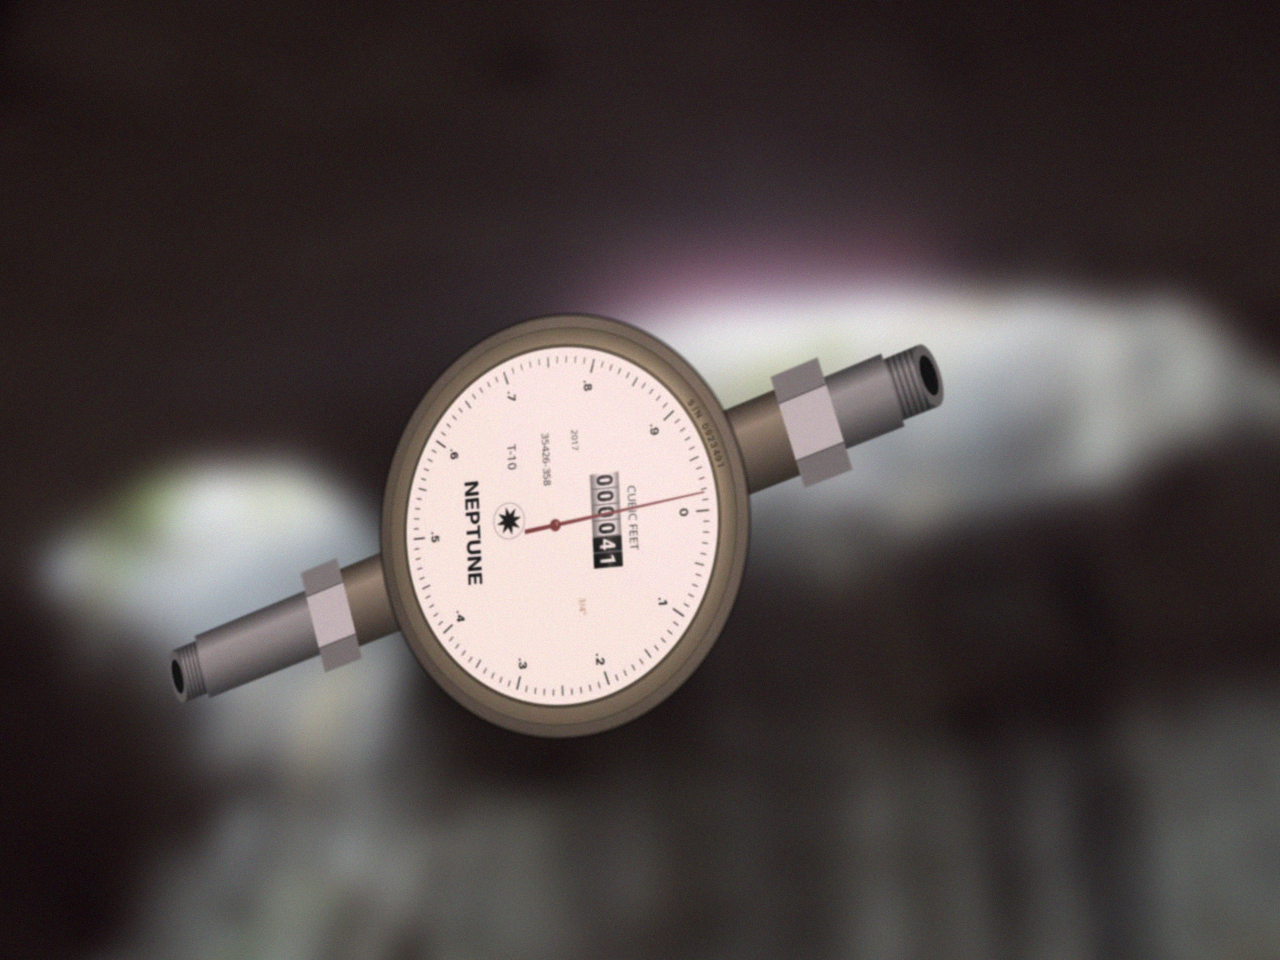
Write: 40.98 ft³
